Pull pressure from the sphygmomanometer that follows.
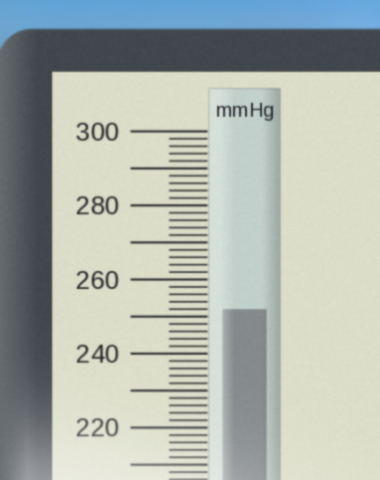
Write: 252 mmHg
